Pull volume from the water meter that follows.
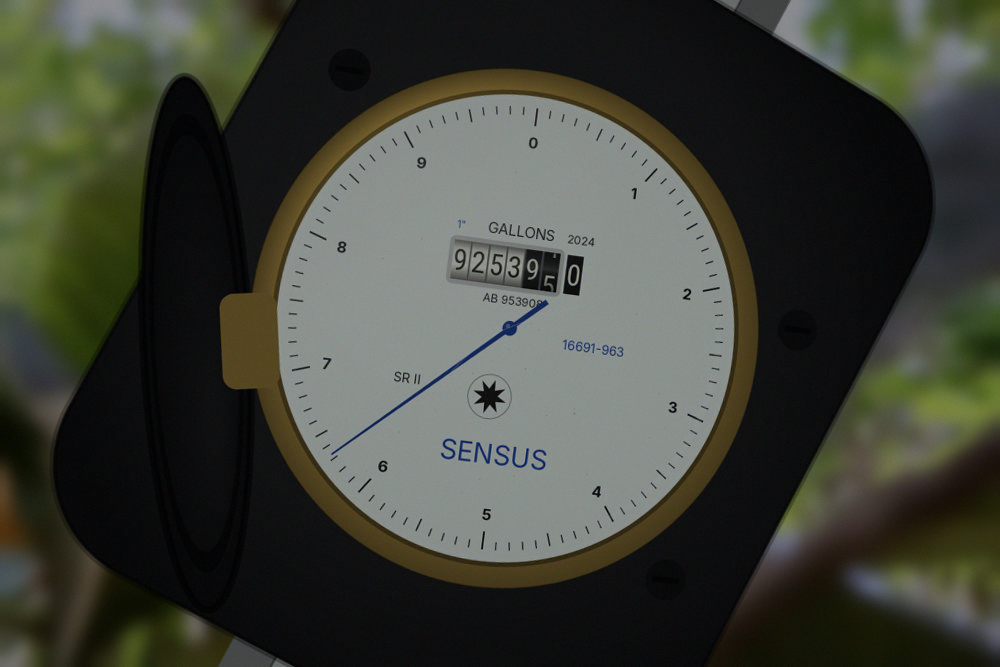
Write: 9253946.3 gal
